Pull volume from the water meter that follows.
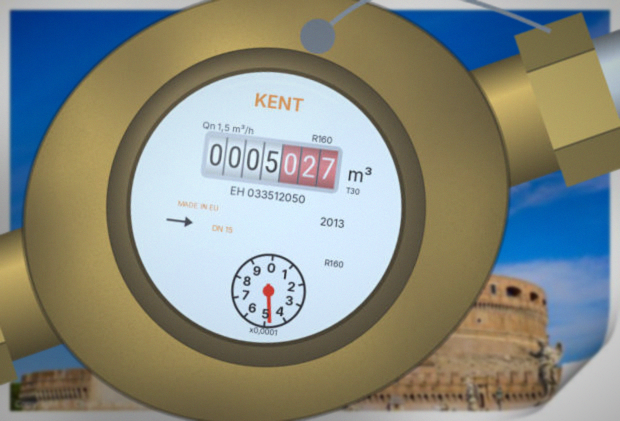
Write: 5.0274 m³
